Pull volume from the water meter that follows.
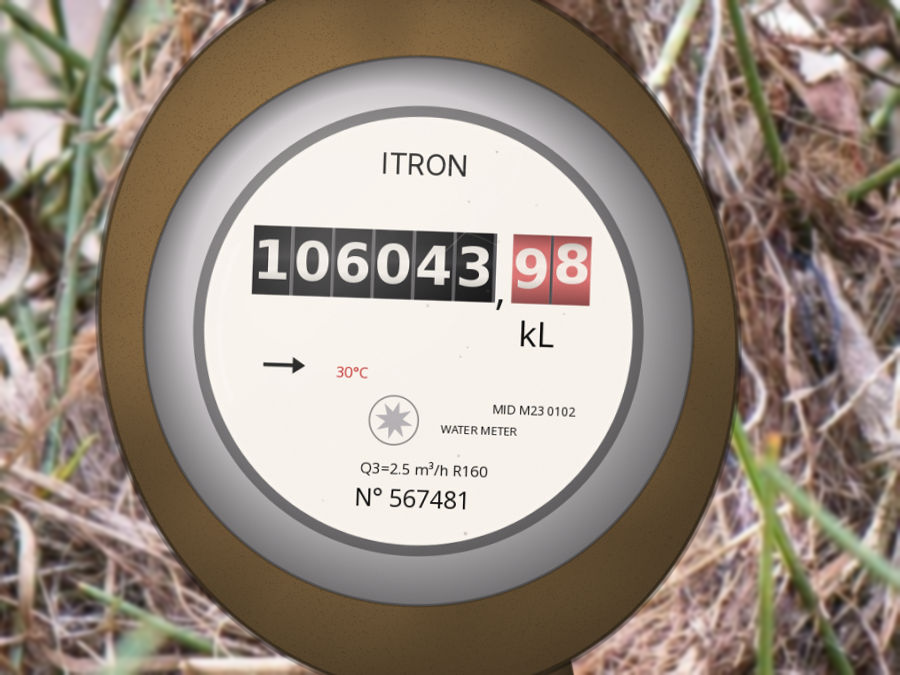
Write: 106043.98 kL
